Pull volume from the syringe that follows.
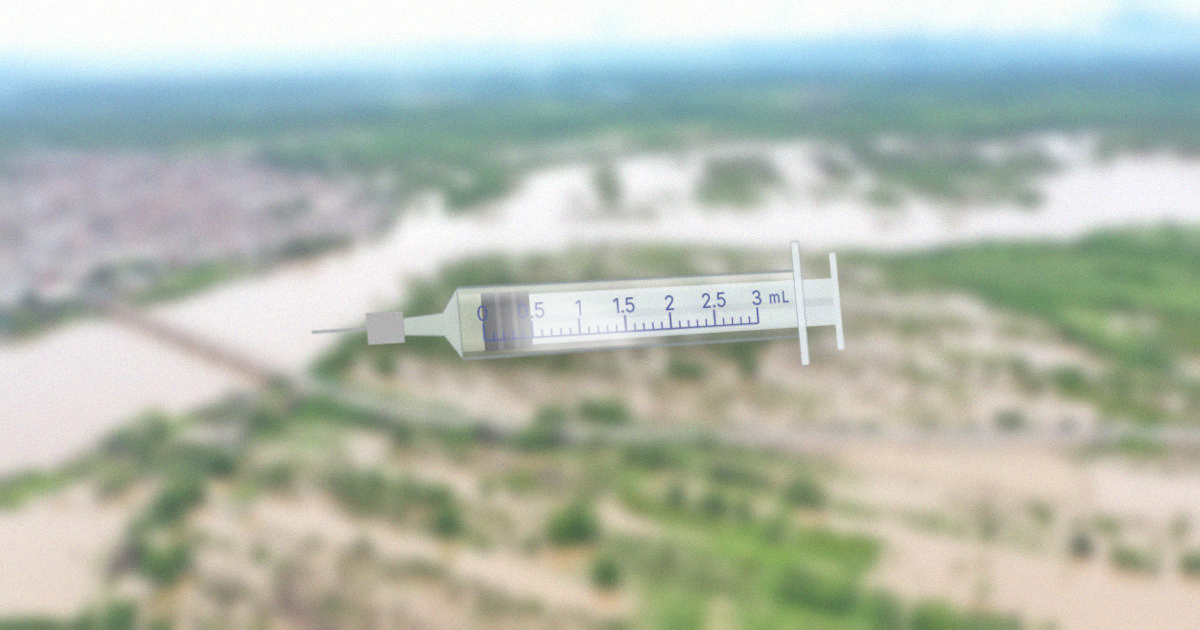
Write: 0 mL
